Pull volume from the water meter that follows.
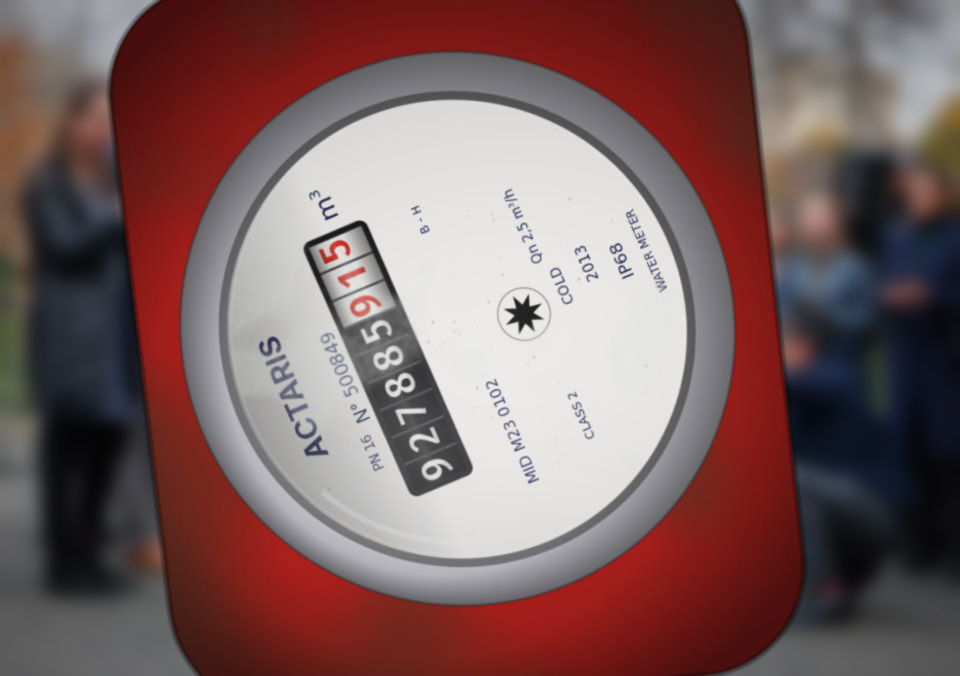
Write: 927885.915 m³
